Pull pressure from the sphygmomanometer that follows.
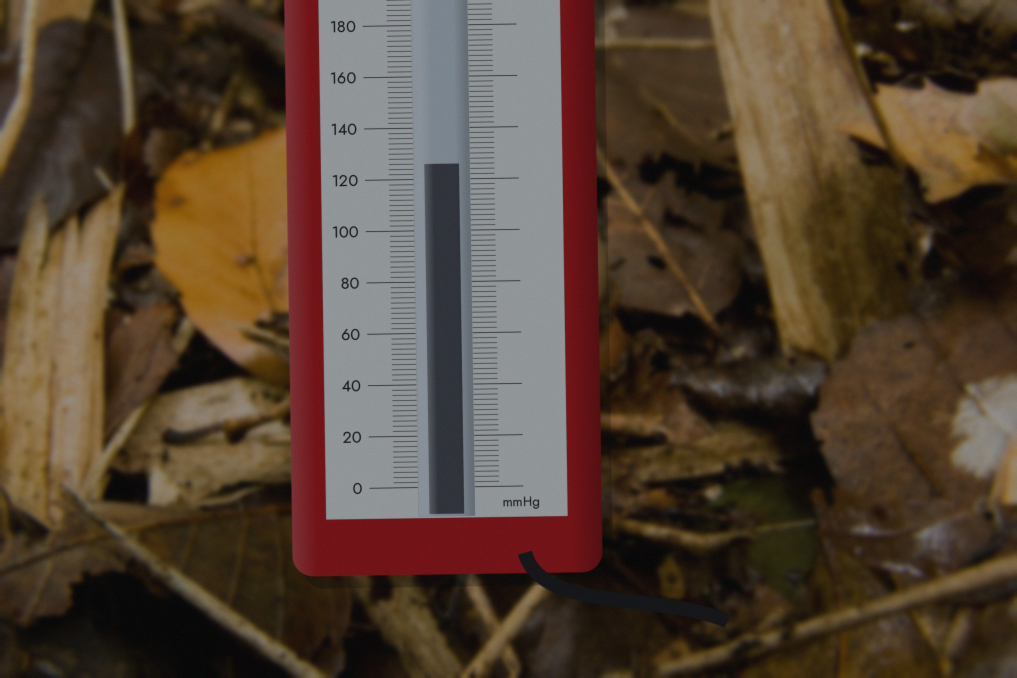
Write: 126 mmHg
